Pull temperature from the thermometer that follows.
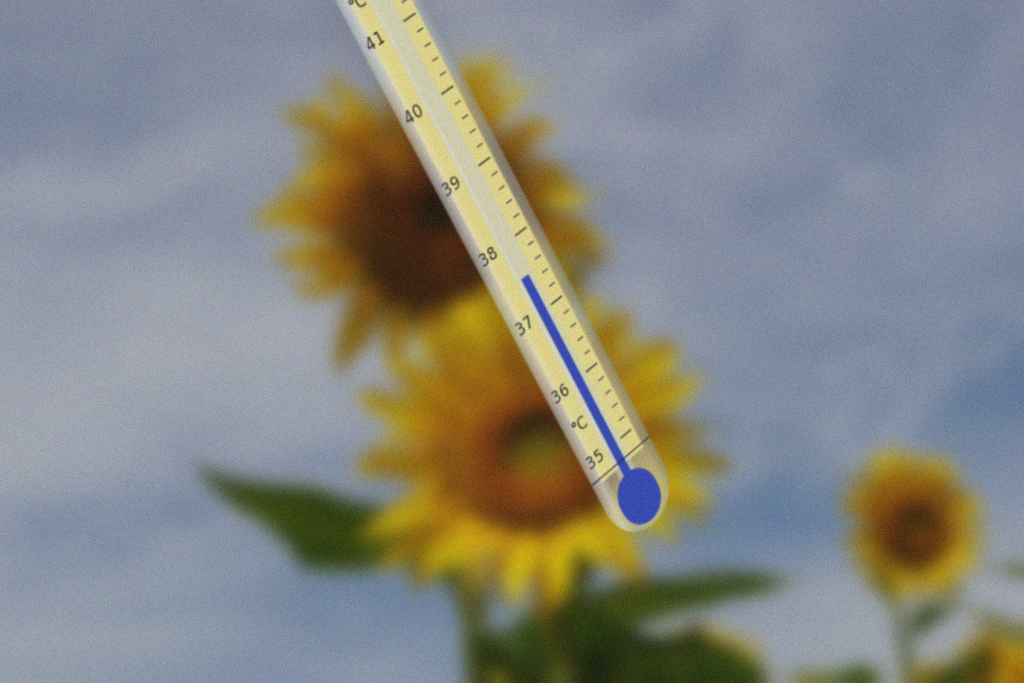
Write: 37.5 °C
